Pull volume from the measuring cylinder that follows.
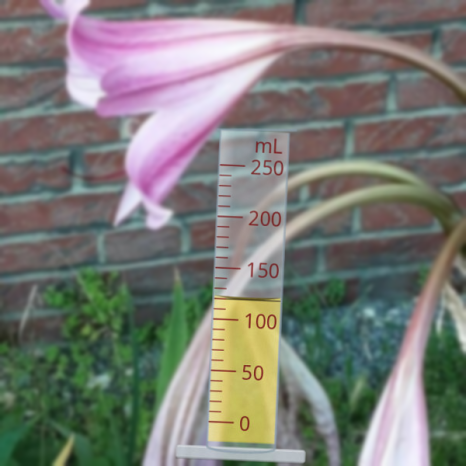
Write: 120 mL
